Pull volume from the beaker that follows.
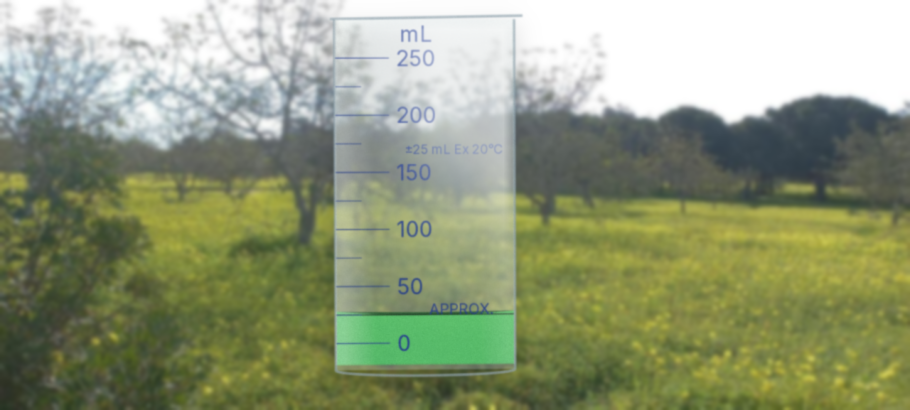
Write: 25 mL
